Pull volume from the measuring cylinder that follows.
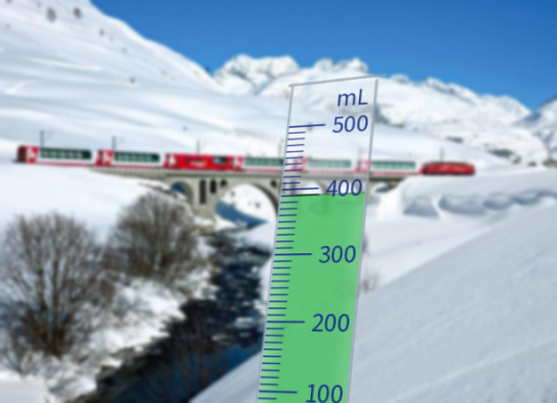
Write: 390 mL
